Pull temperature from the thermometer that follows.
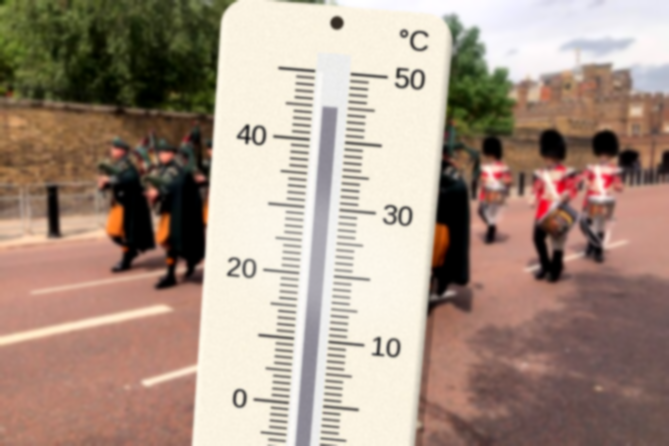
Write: 45 °C
